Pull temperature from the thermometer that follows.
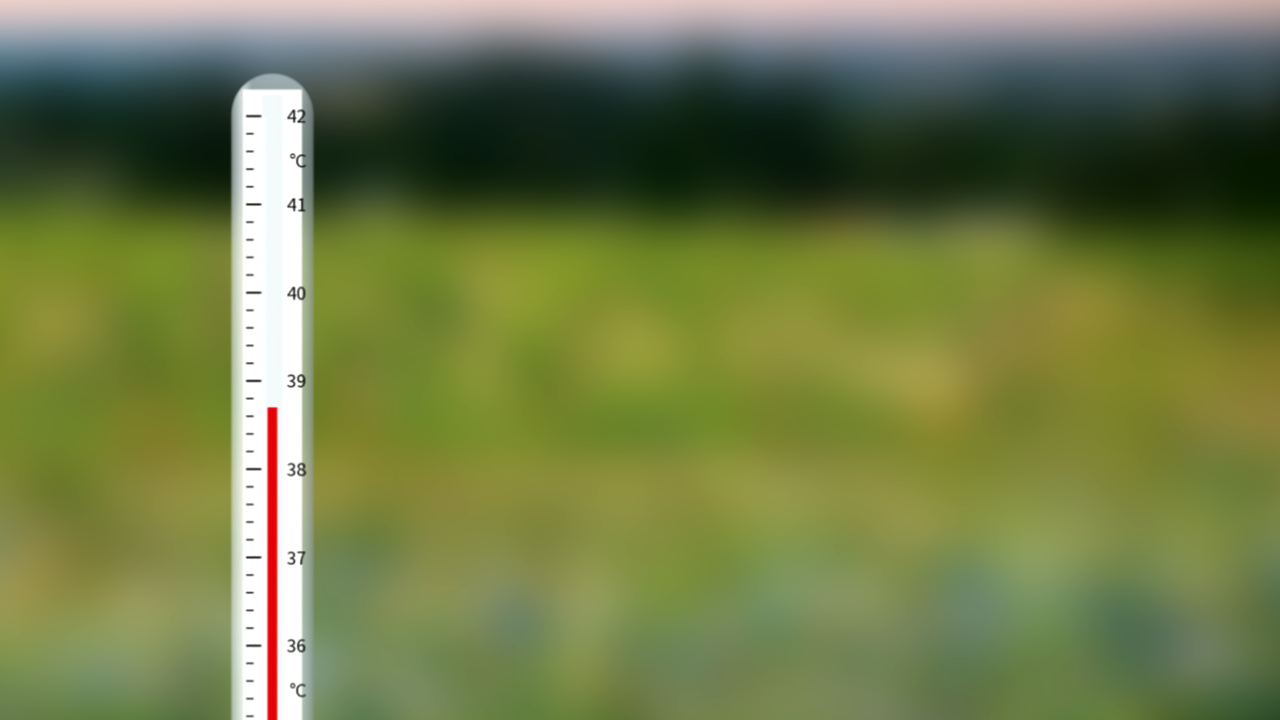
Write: 38.7 °C
